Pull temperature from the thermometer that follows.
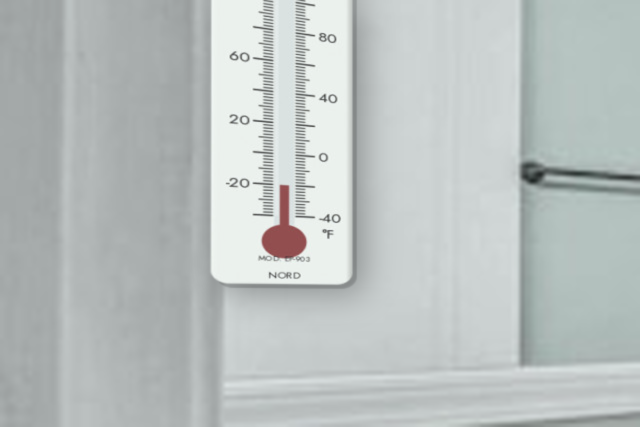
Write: -20 °F
